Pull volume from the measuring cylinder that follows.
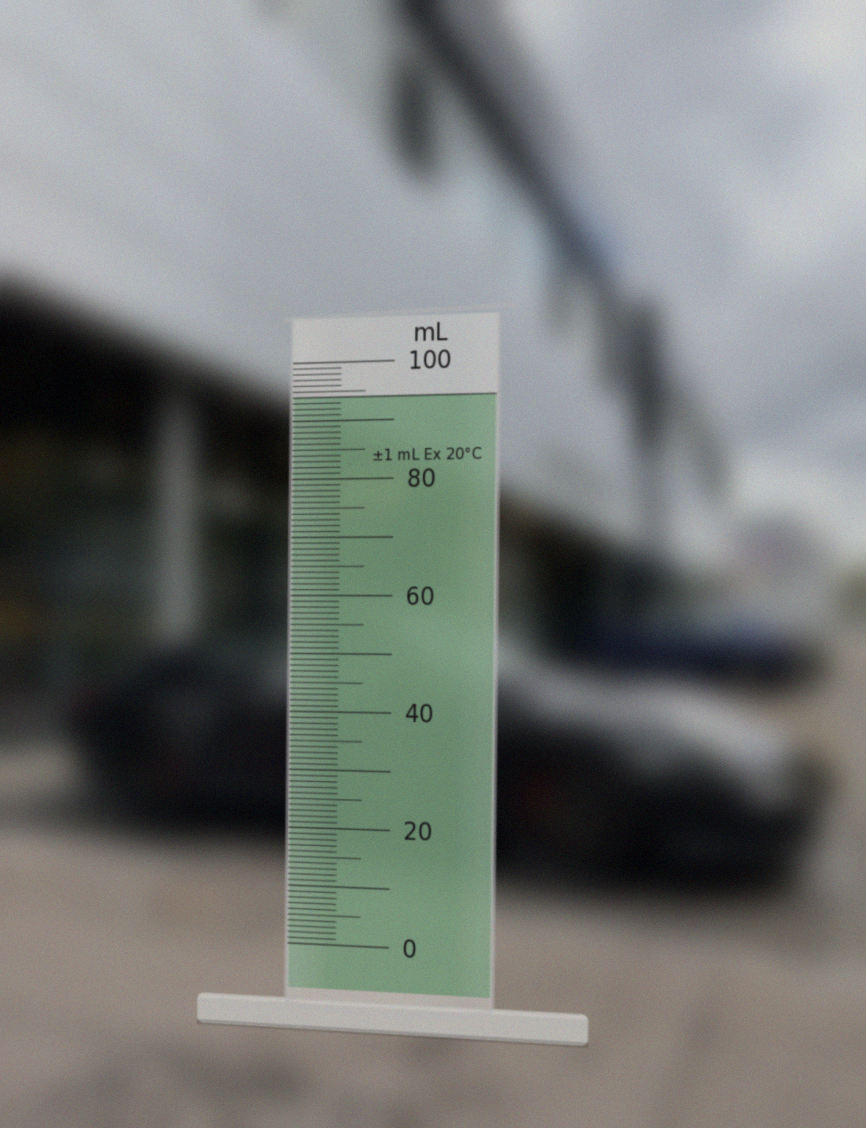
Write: 94 mL
